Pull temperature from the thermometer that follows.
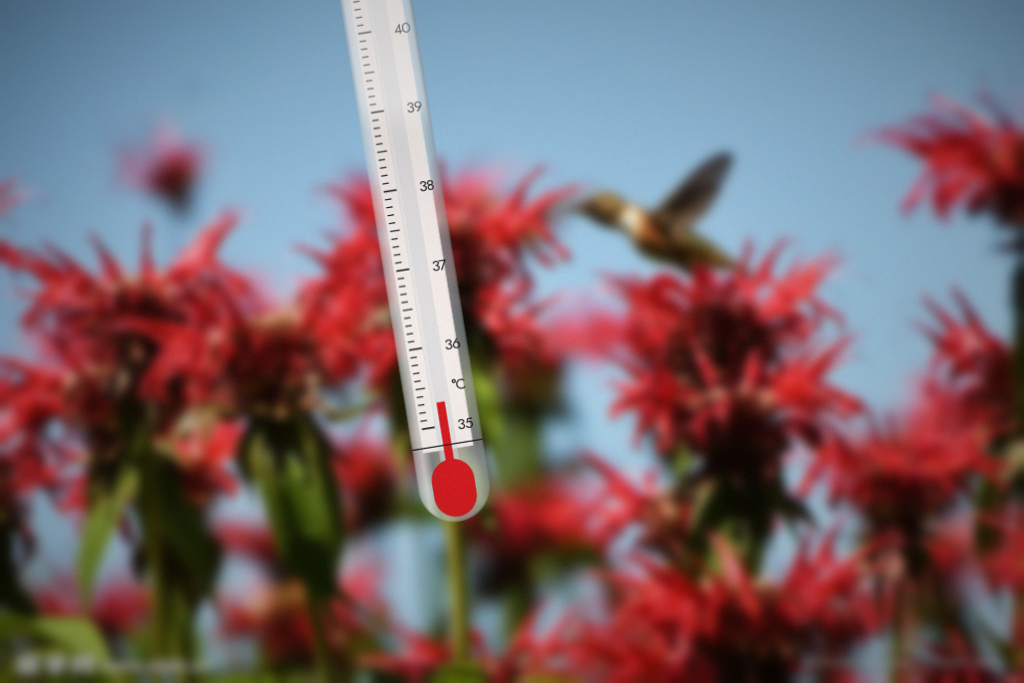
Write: 35.3 °C
